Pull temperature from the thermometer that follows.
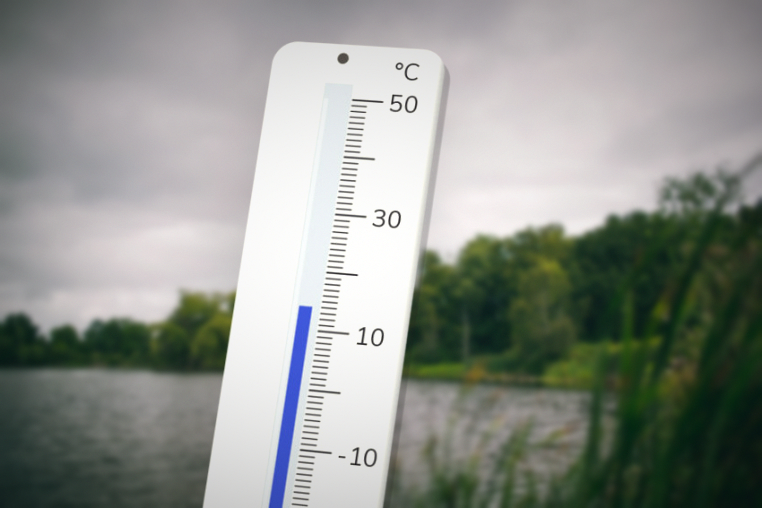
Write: 14 °C
